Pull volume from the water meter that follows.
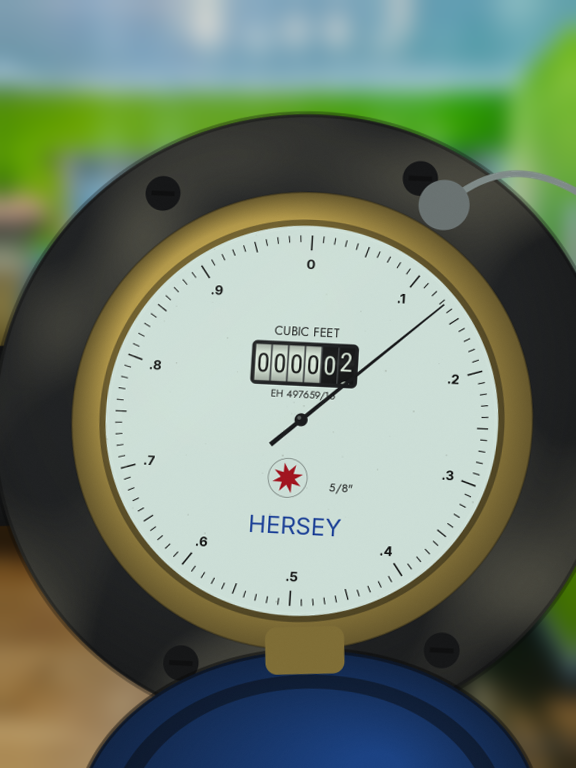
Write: 2.13 ft³
